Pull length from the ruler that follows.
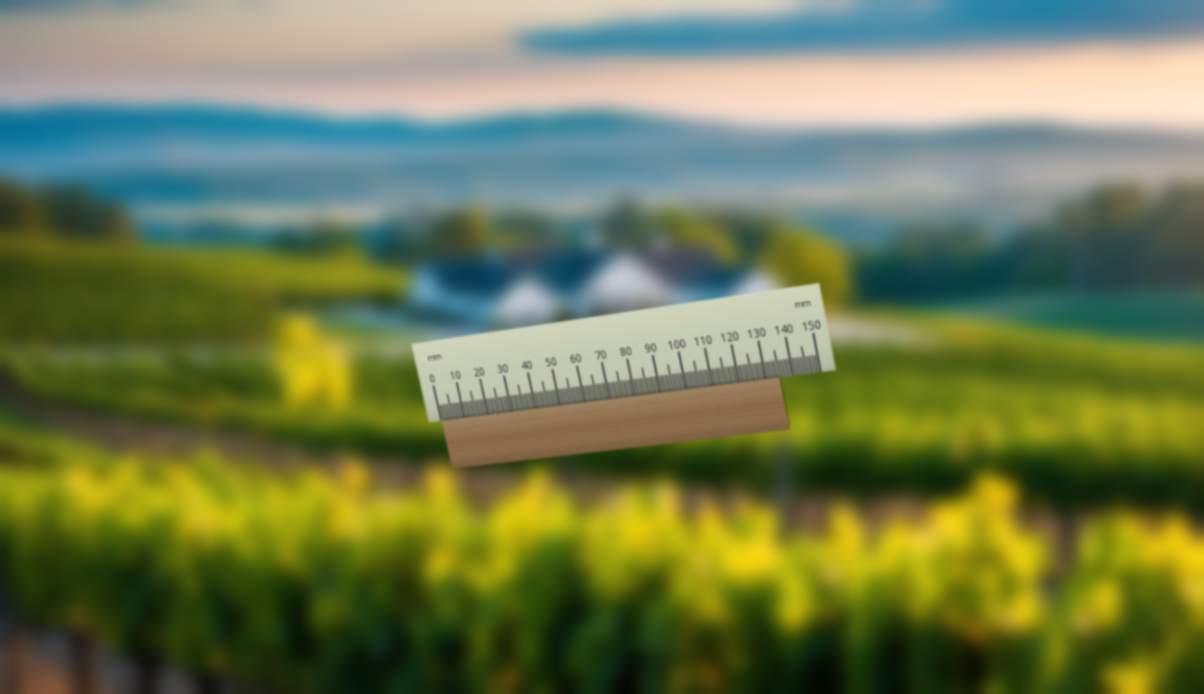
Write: 135 mm
